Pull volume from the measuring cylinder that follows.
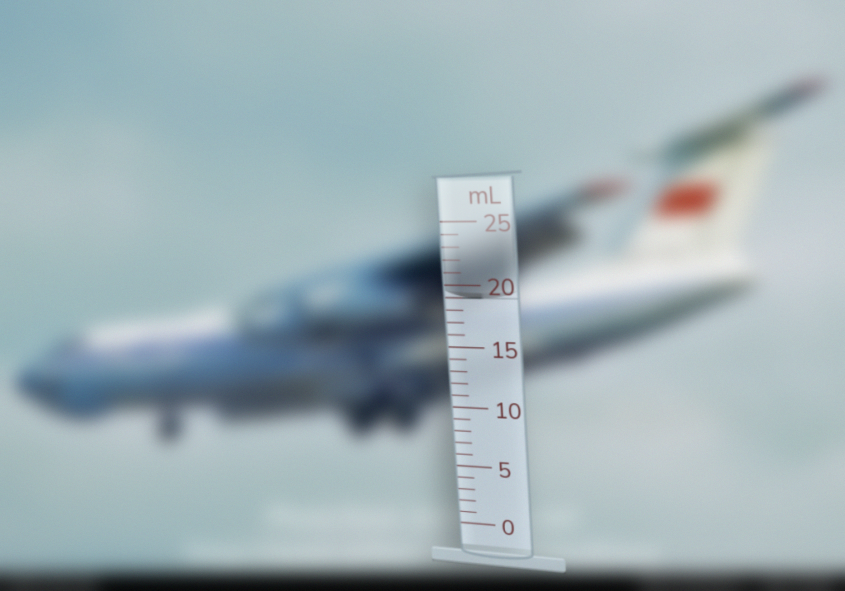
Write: 19 mL
